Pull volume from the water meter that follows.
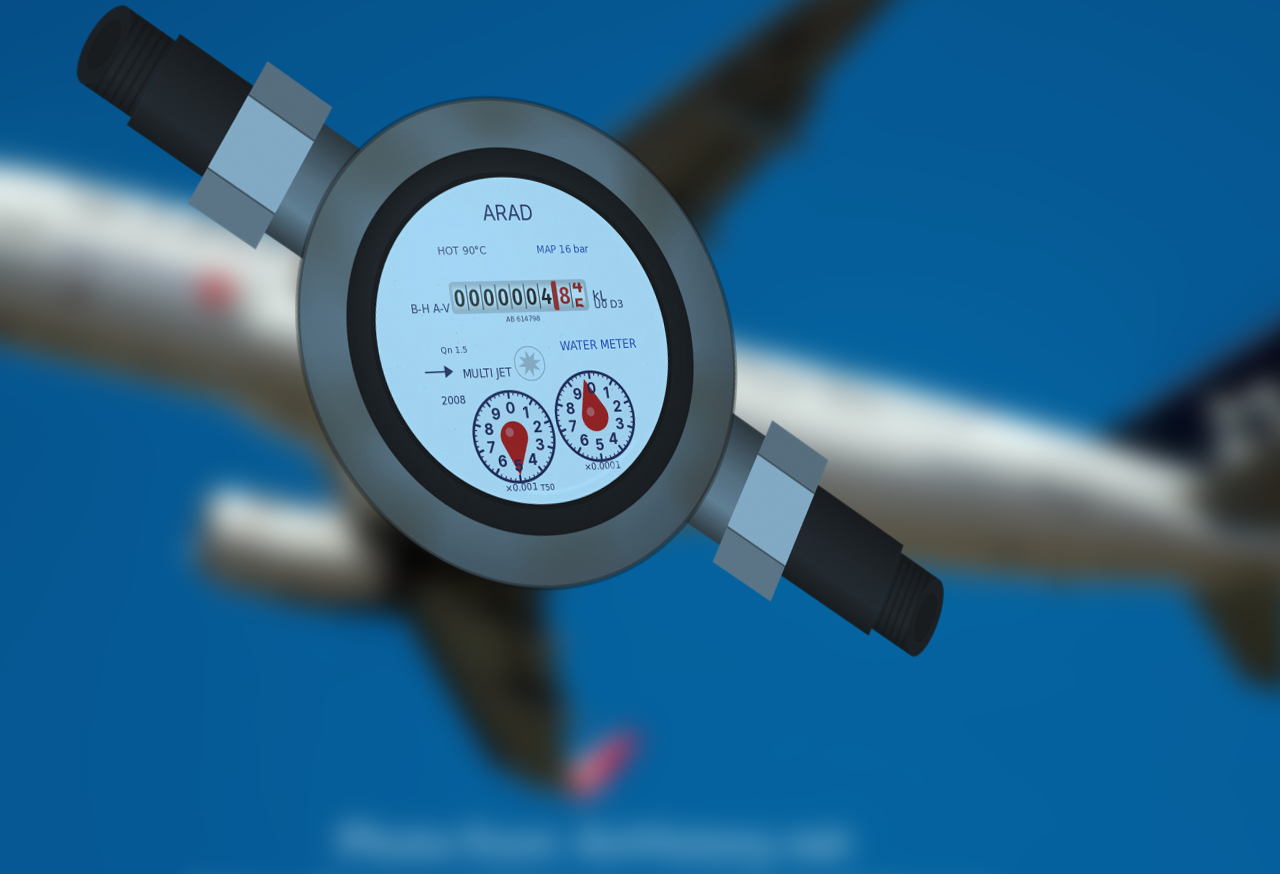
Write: 4.8449 kL
